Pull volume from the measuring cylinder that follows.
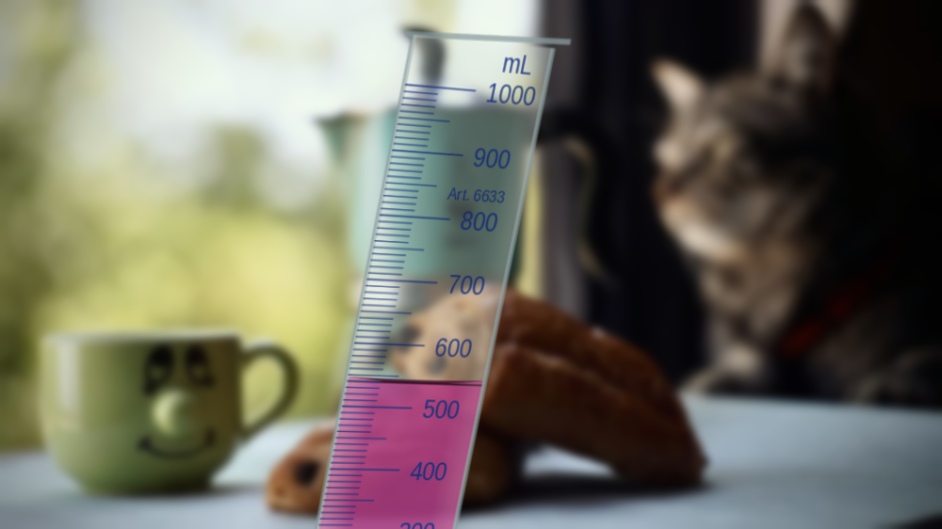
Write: 540 mL
